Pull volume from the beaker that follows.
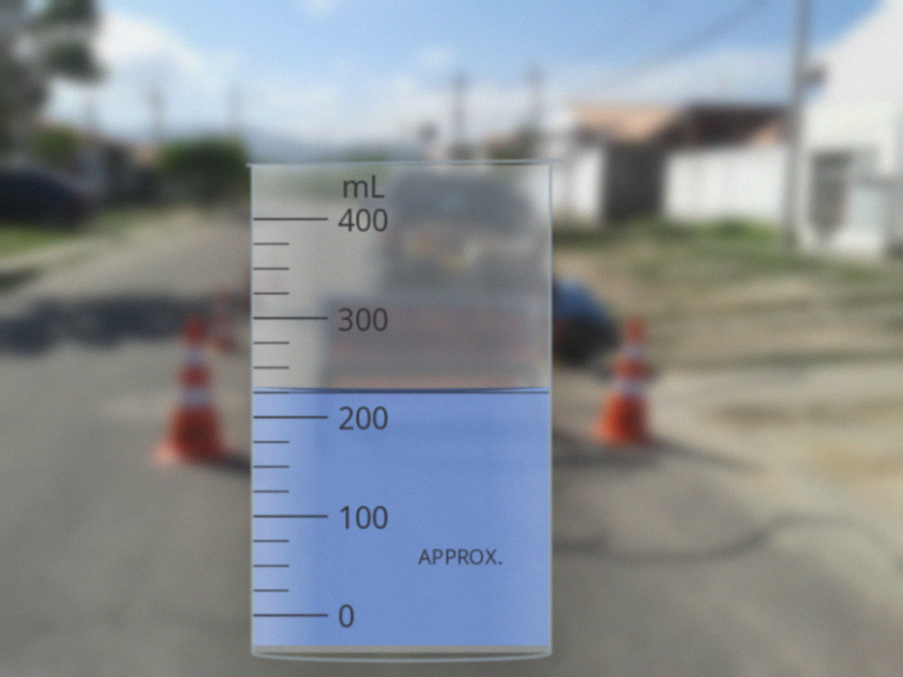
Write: 225 mL
